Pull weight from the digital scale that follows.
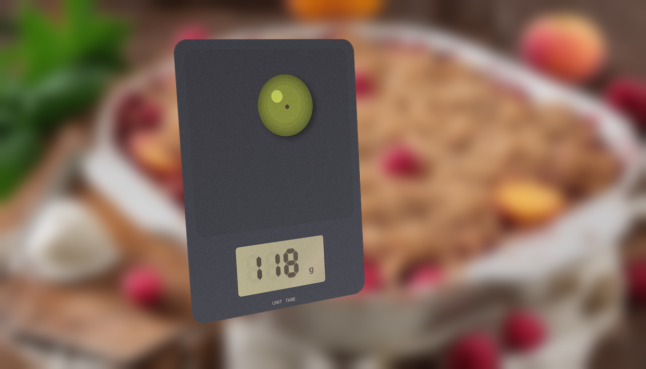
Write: 118 g
